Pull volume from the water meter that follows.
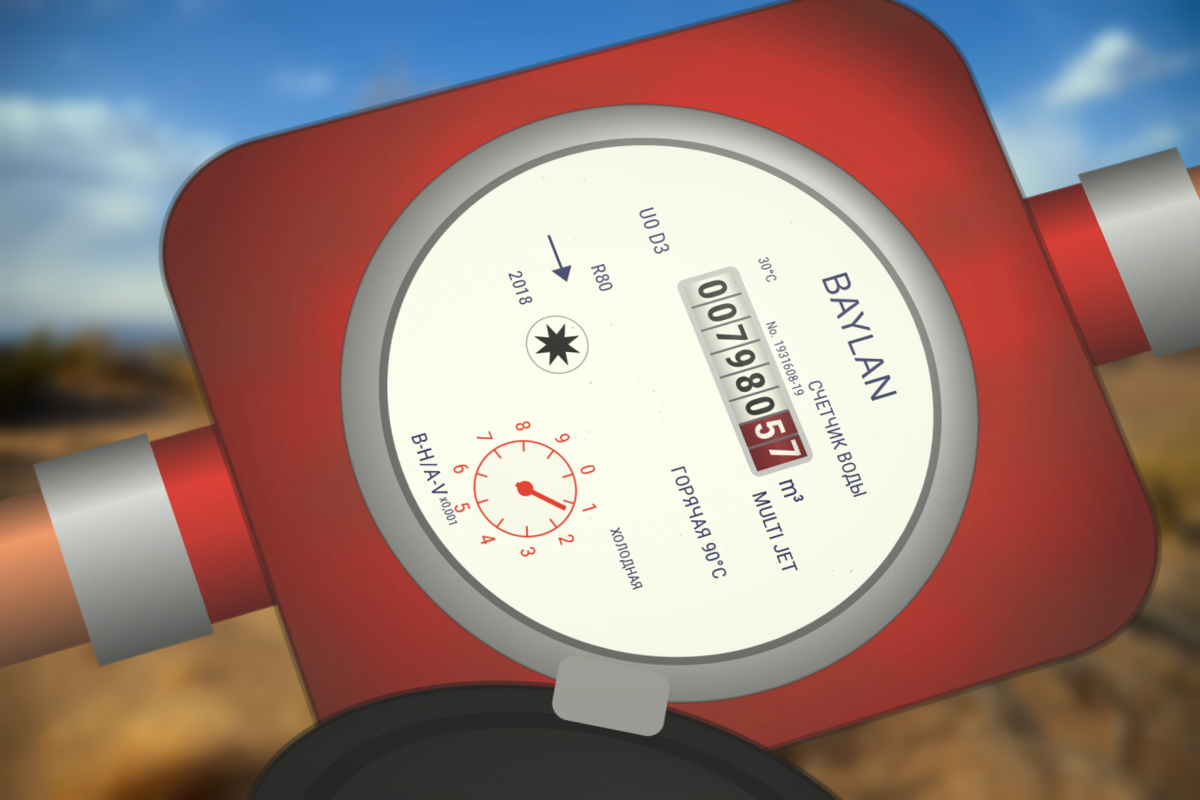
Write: 7980.571 m³
